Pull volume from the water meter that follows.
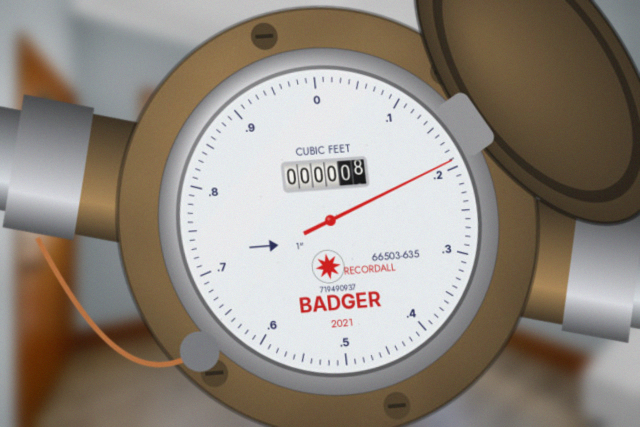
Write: 8.19 ft³
